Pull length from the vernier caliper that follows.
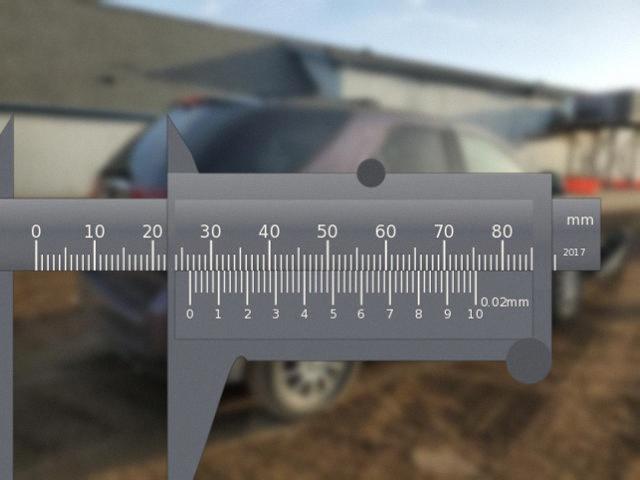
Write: 26.4 mm
